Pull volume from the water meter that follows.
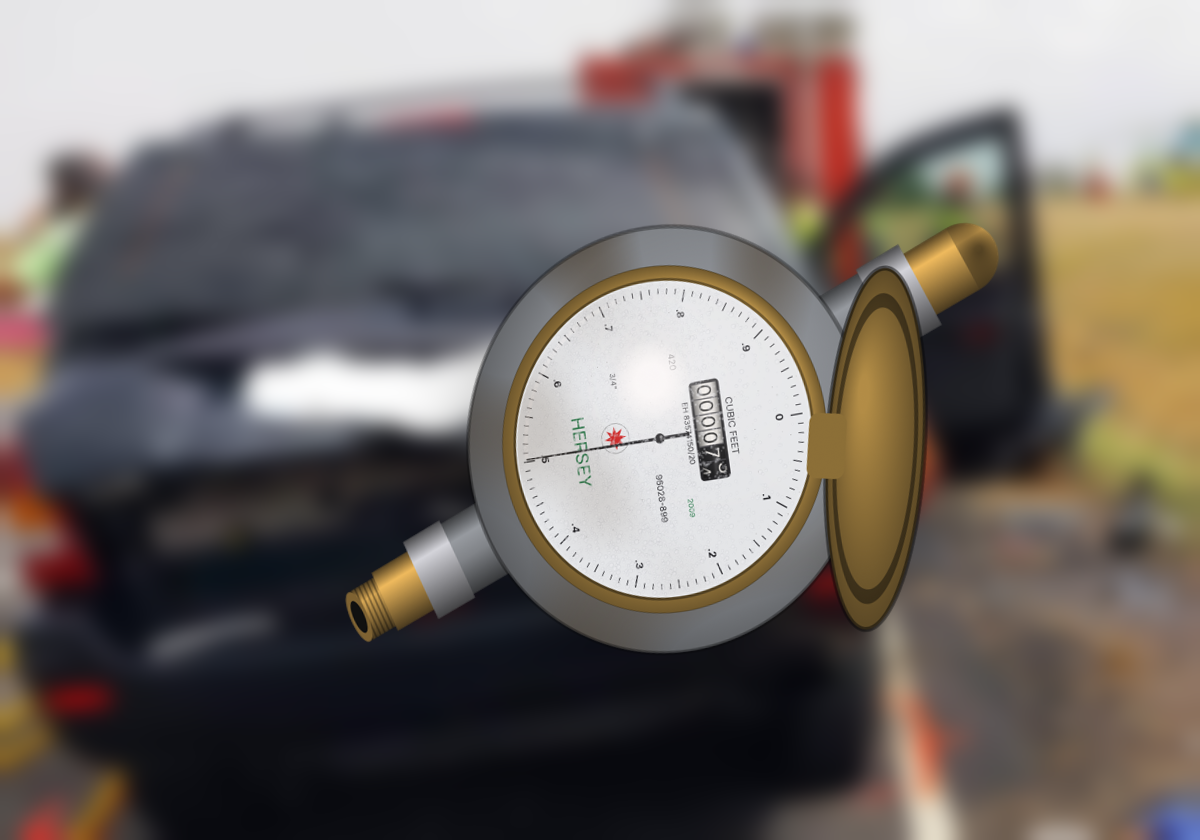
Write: 73.50 ft³
